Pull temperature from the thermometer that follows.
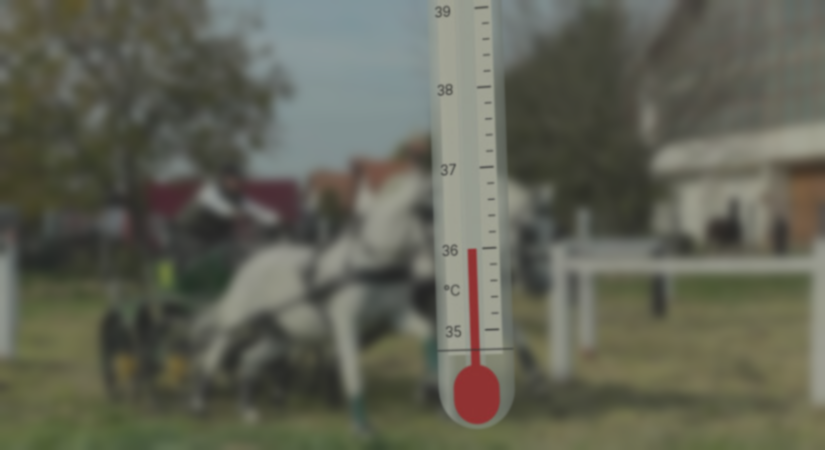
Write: 36 °C
